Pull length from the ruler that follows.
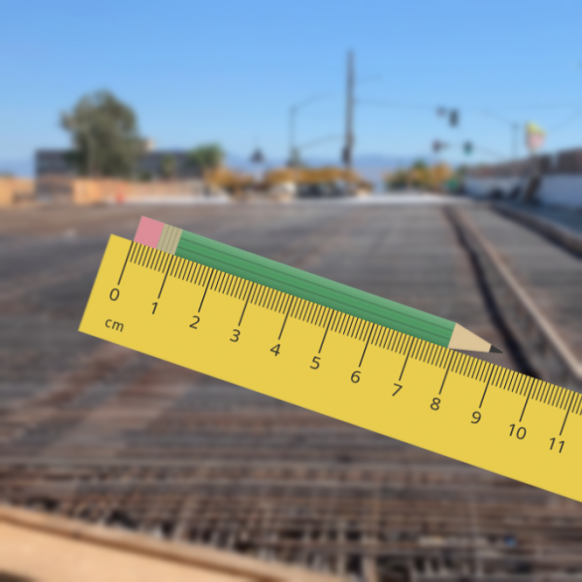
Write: 9.1 cm
